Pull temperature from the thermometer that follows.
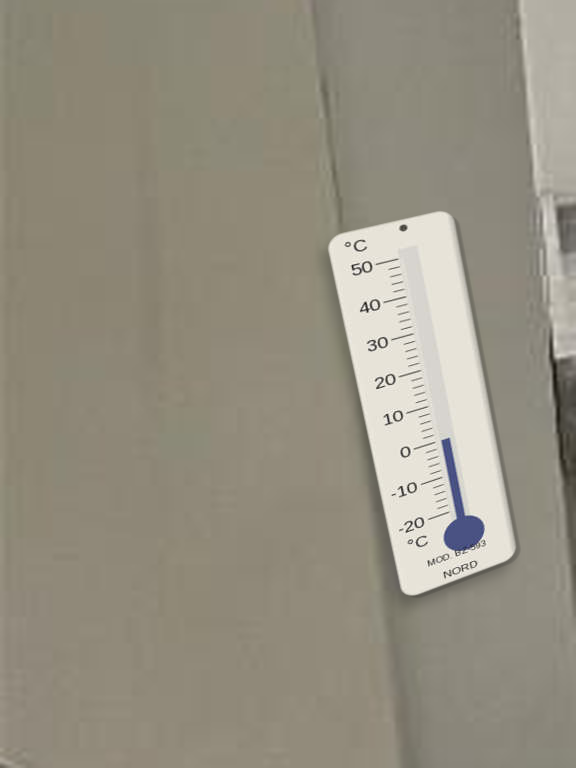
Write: 0 °C
